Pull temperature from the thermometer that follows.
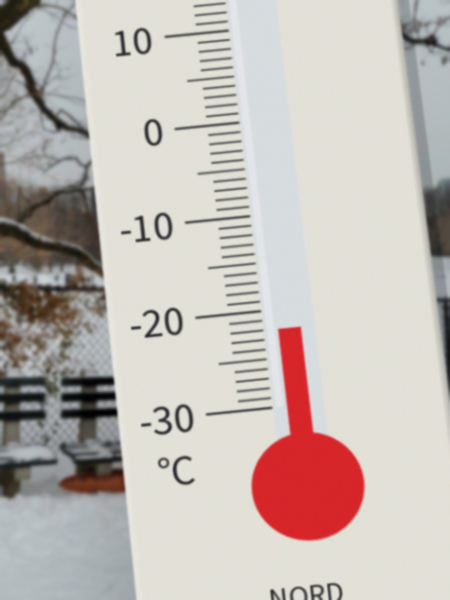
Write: -22 °C
